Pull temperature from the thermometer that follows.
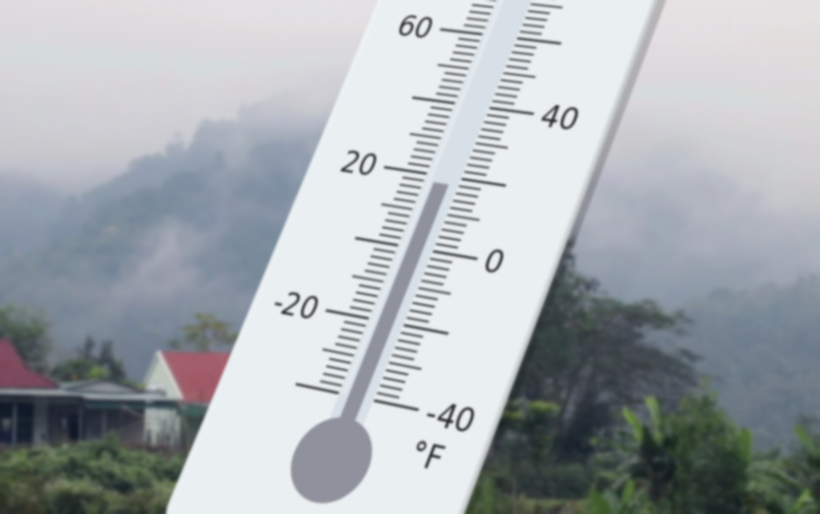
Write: 18 °F
